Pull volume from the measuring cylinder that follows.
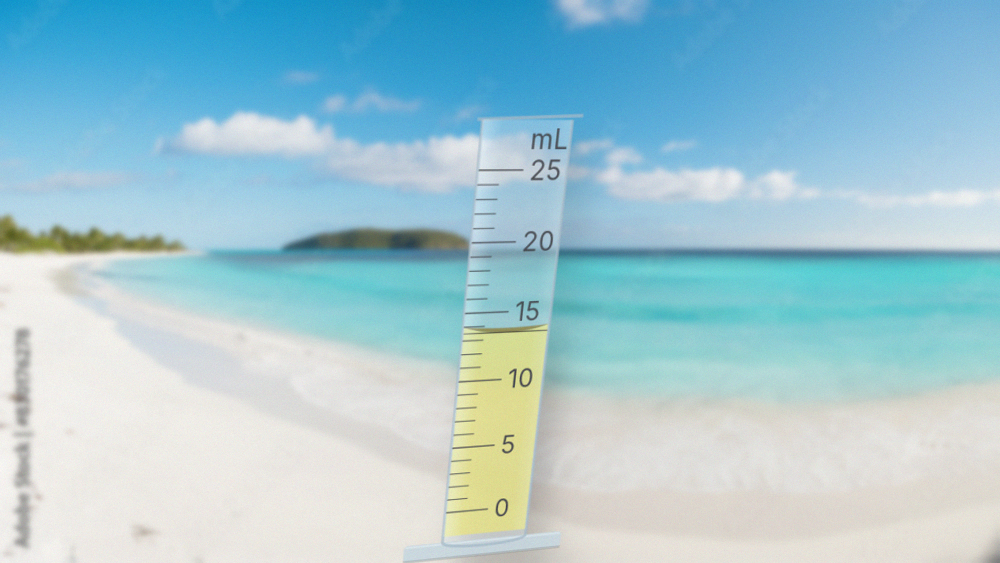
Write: 13.5 mL
